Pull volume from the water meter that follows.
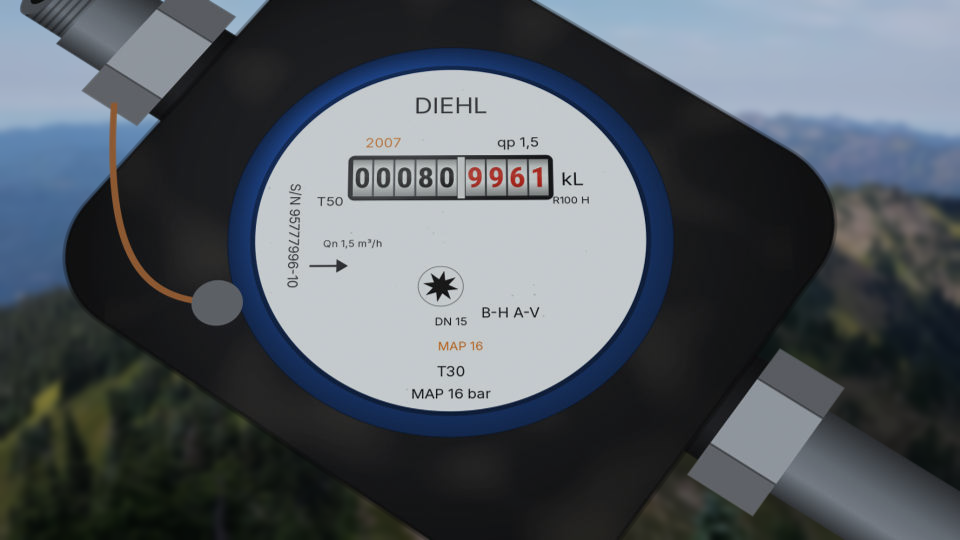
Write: 80.9961 kL
